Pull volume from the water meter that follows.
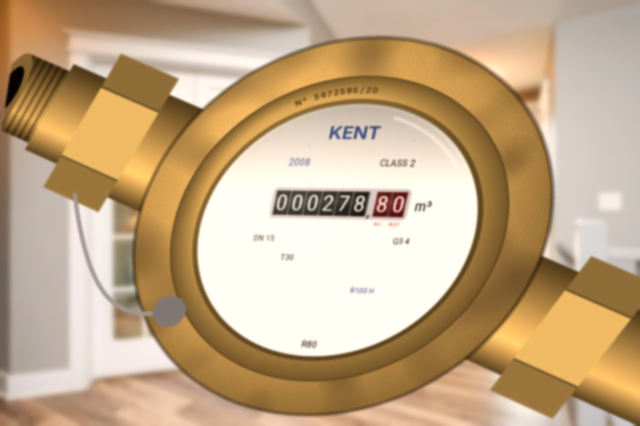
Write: 278.80 m³
